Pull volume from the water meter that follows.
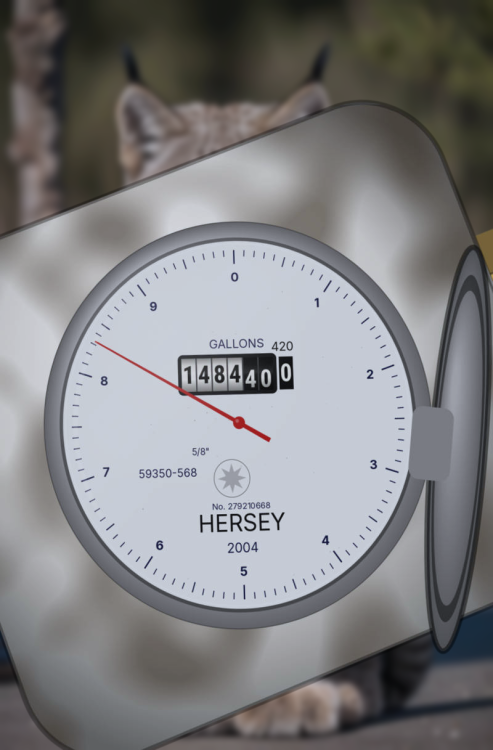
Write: 1484398.3 gal
